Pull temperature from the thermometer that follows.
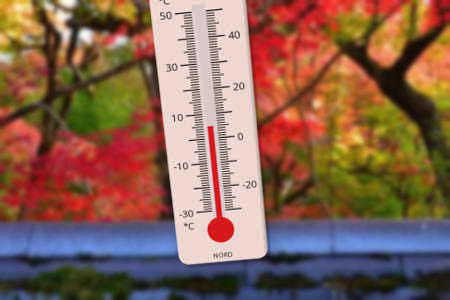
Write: 5 °C
